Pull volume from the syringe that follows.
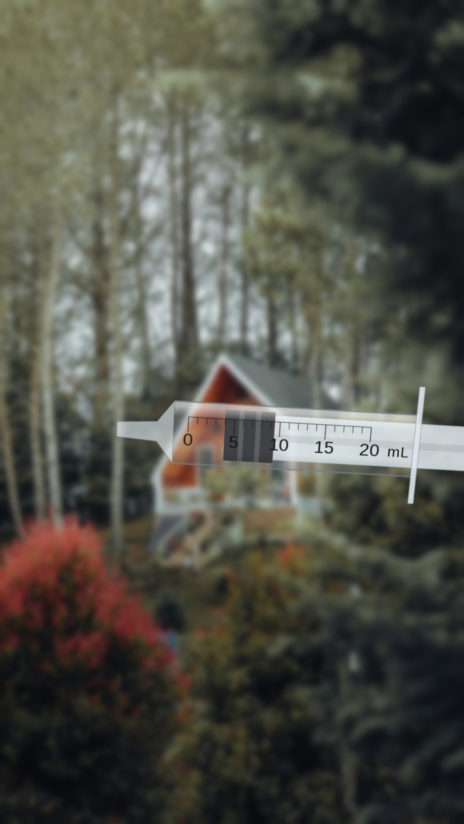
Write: 4 mL
